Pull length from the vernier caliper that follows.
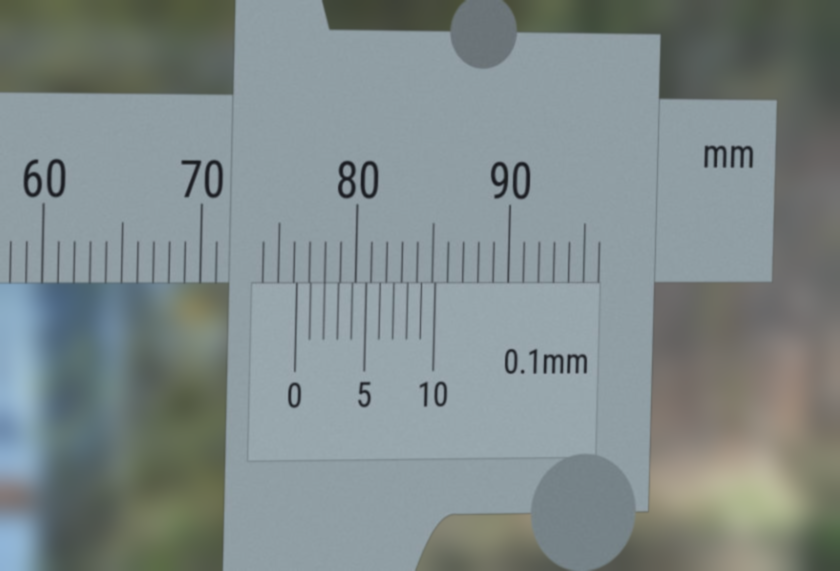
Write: 76.2 mm
